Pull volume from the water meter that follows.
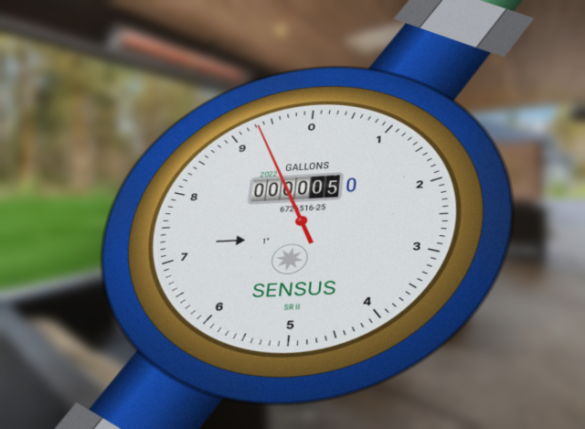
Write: 49.3 gal
